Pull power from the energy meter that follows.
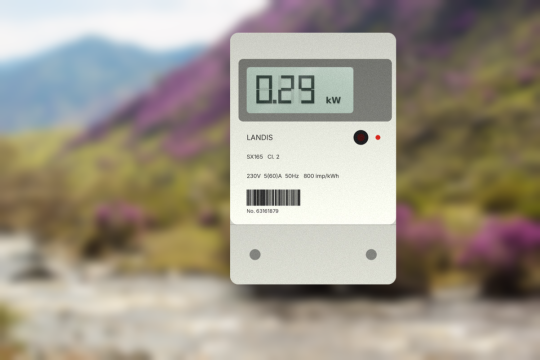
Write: 0.29 kW
